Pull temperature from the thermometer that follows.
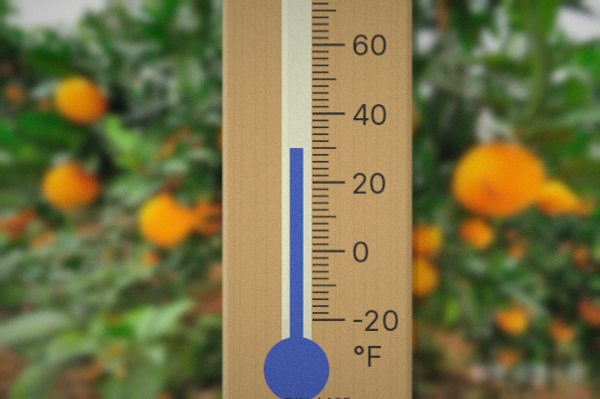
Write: 30 °F
